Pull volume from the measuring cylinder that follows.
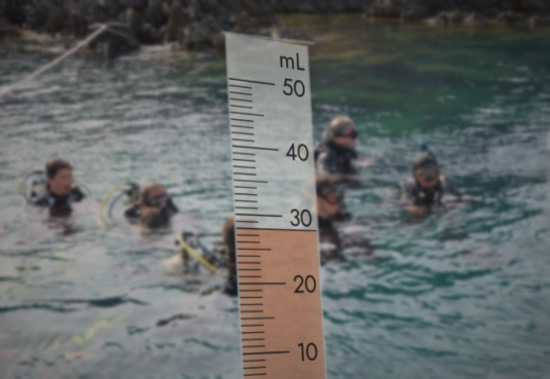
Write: 28 mL
